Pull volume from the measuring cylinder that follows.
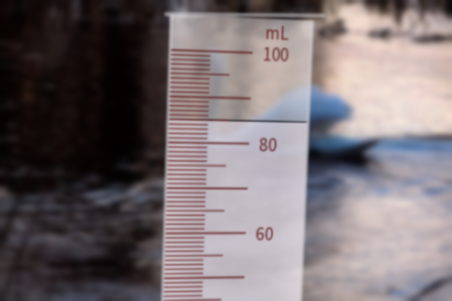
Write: 85 mL
